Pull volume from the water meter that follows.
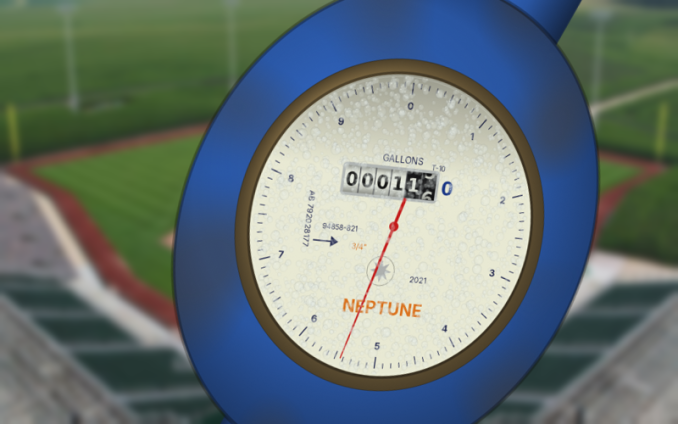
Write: 1155.4 gal
